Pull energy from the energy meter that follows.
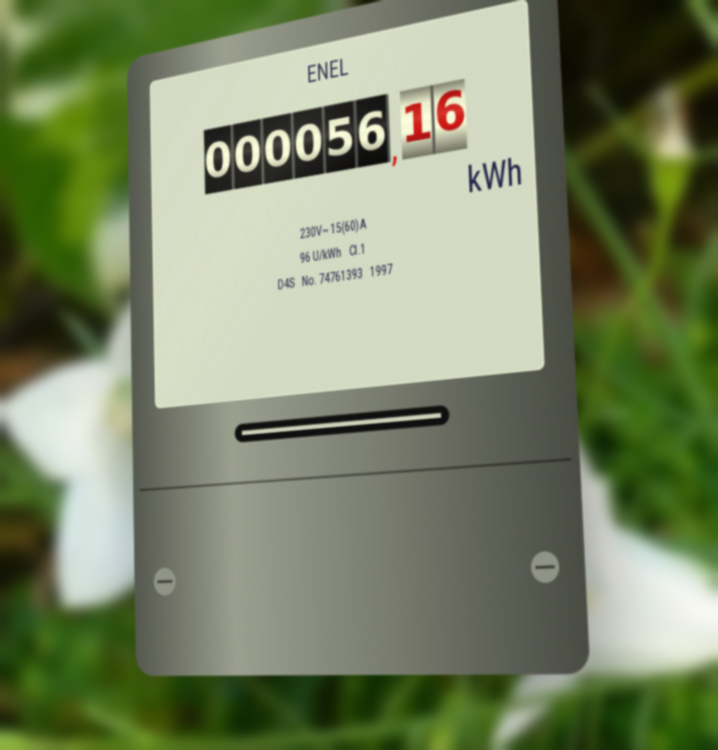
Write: 56.16 kWh
